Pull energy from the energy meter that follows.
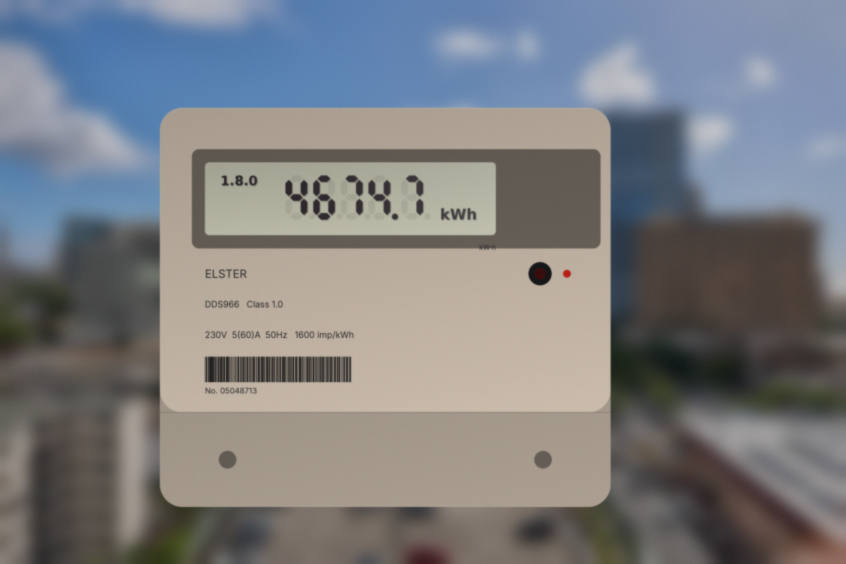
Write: 4674.7 kWh
